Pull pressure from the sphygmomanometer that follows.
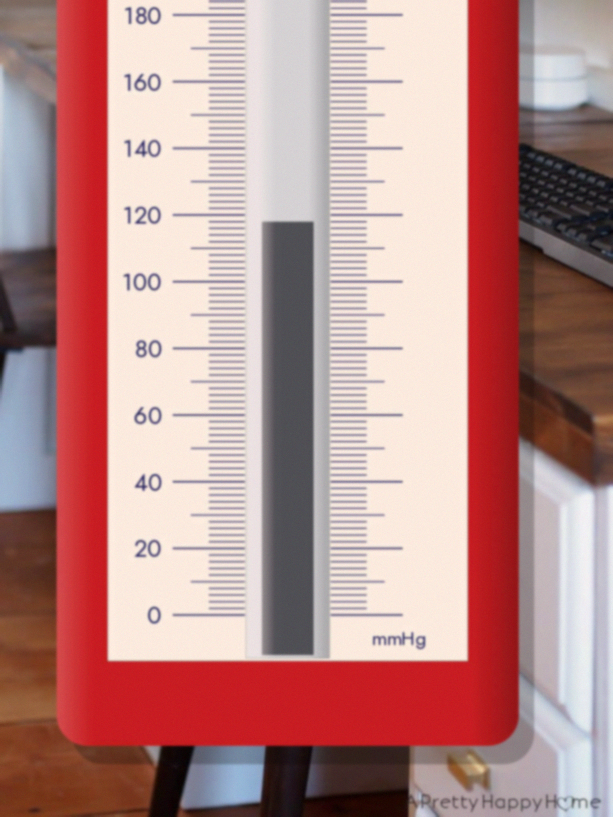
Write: 118 mmHg
